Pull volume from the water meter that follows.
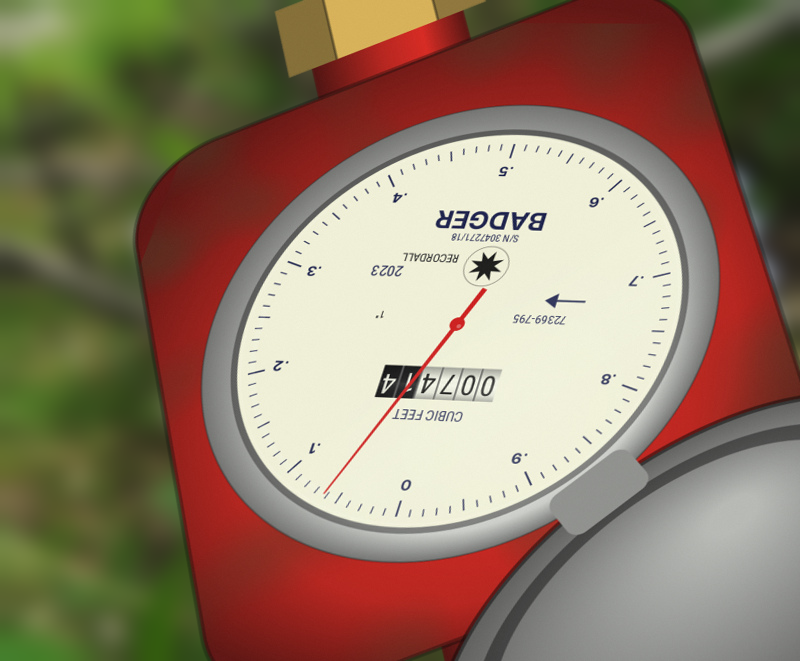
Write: 7414.06 ft³
